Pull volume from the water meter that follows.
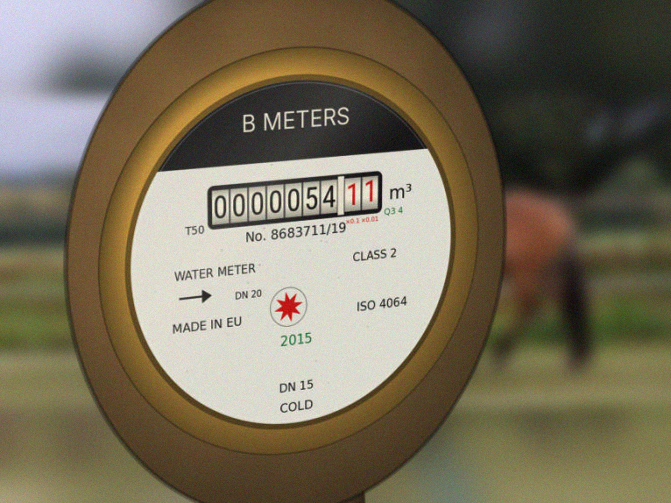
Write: 54.11 m³
